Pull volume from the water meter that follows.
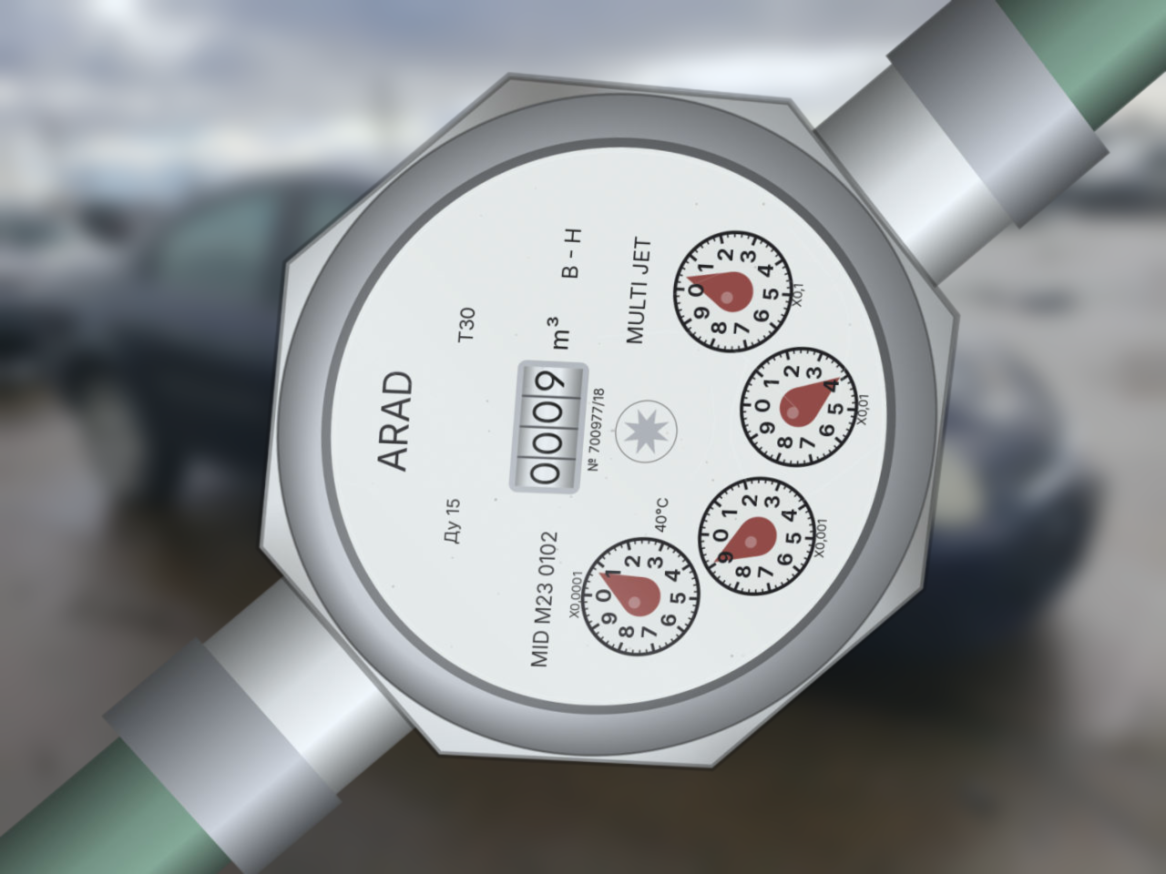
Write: 9.0390 m³
